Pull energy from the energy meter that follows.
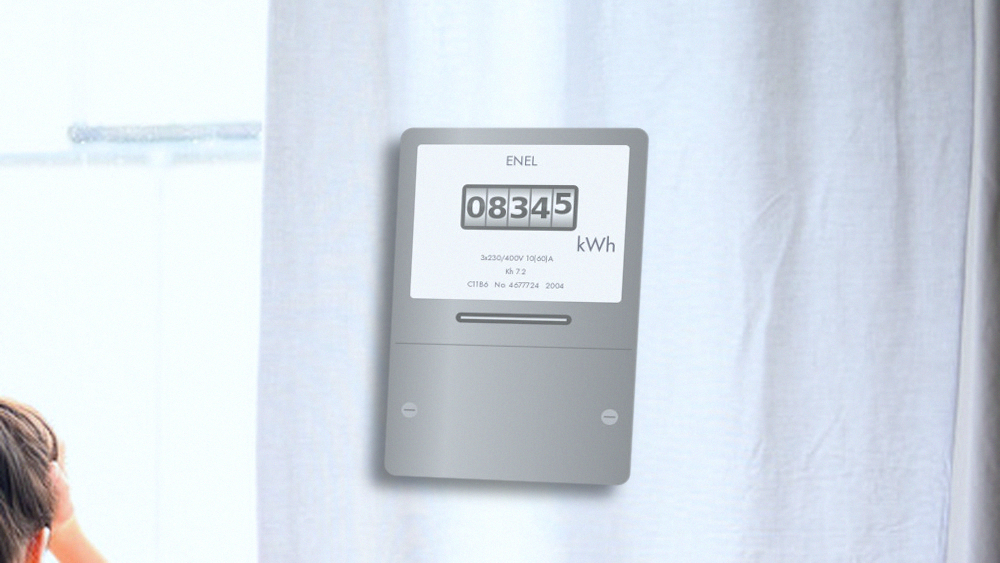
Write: 8345 kWh
